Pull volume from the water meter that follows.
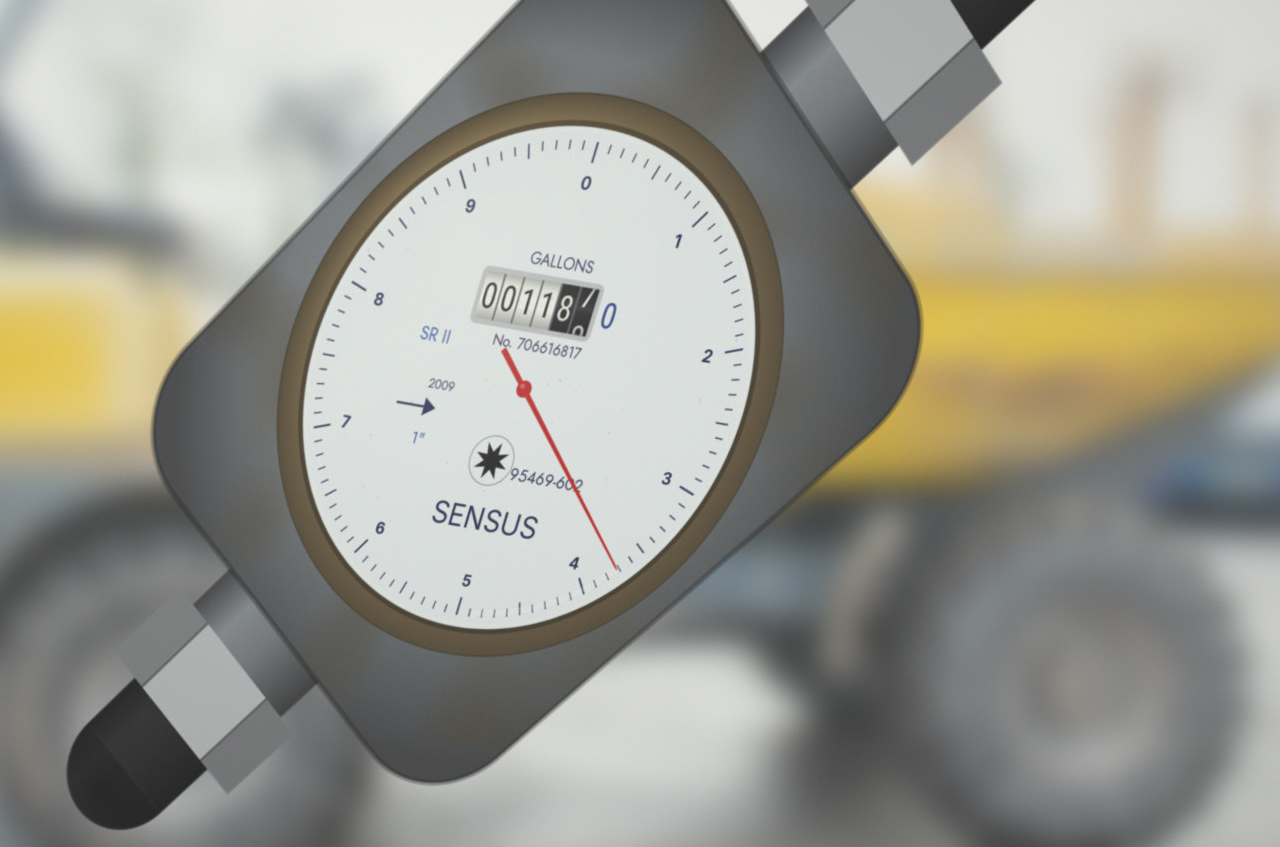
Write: 11873.7 gal
